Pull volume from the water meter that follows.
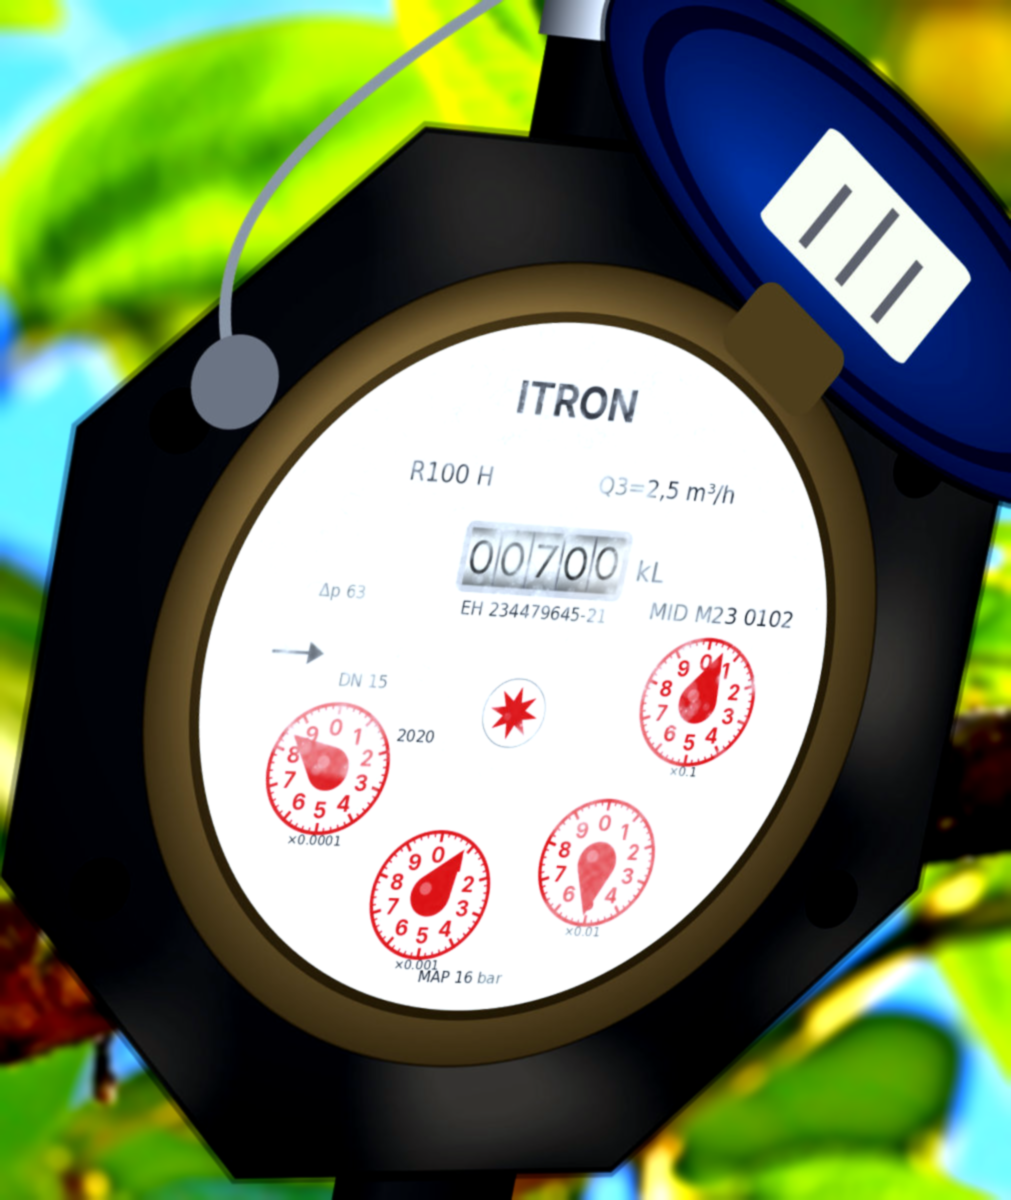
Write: 700.0508 kL
